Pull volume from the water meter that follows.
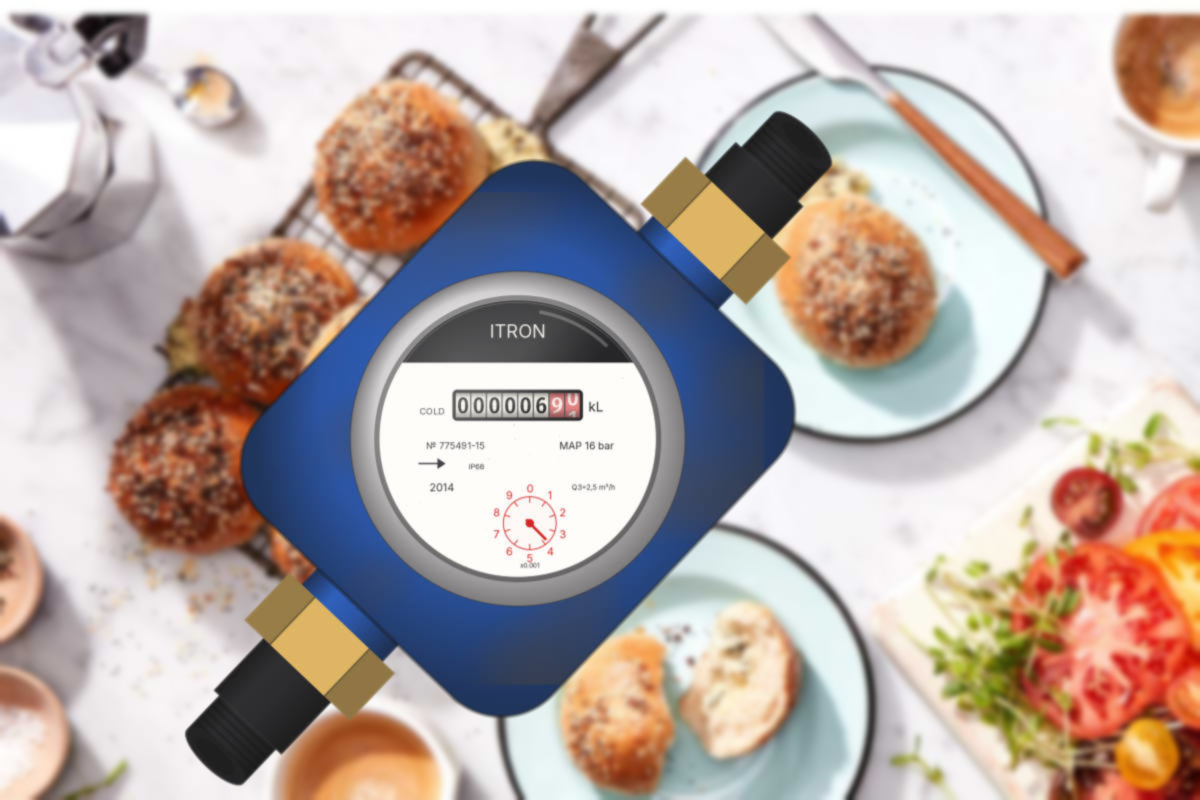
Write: 6.903 kL
